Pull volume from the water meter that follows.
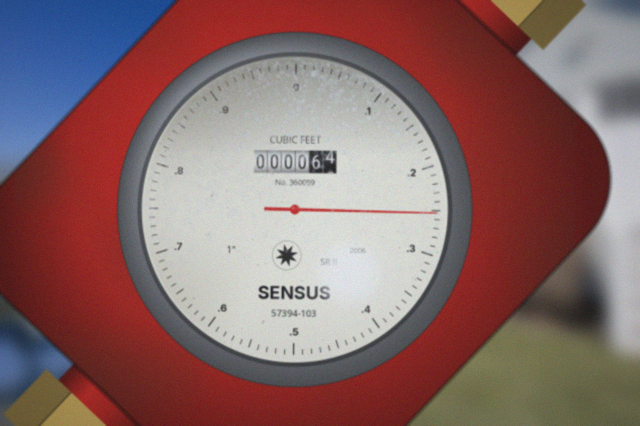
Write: 64.25 ft³
